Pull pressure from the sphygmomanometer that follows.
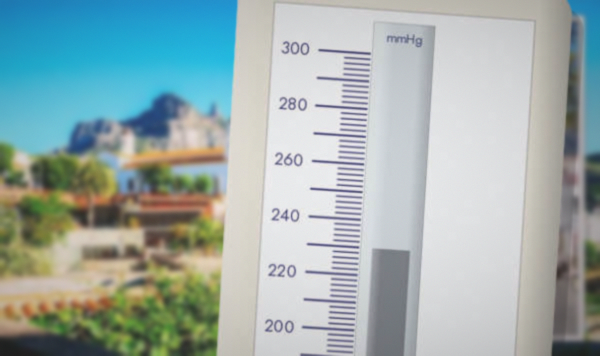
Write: 230 mmHg
